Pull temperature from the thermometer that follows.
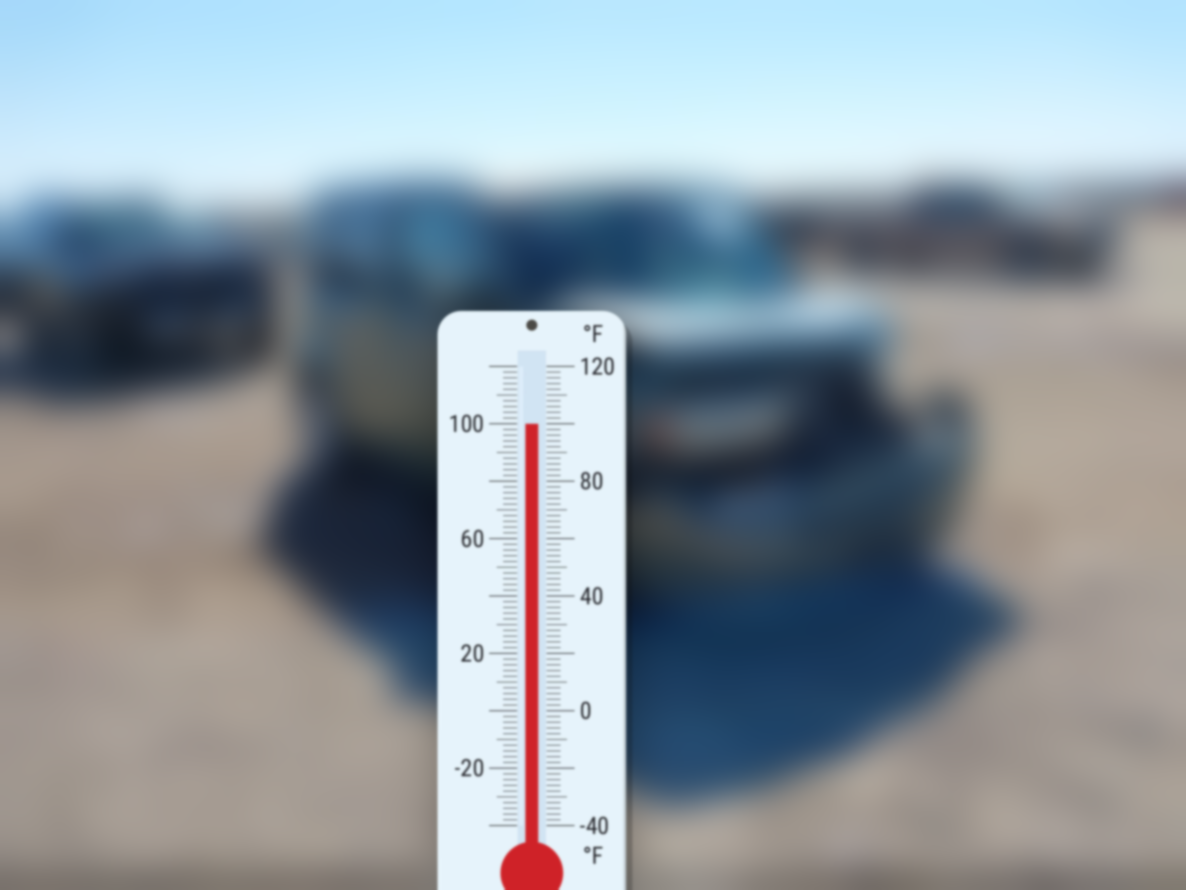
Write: 100 °F
